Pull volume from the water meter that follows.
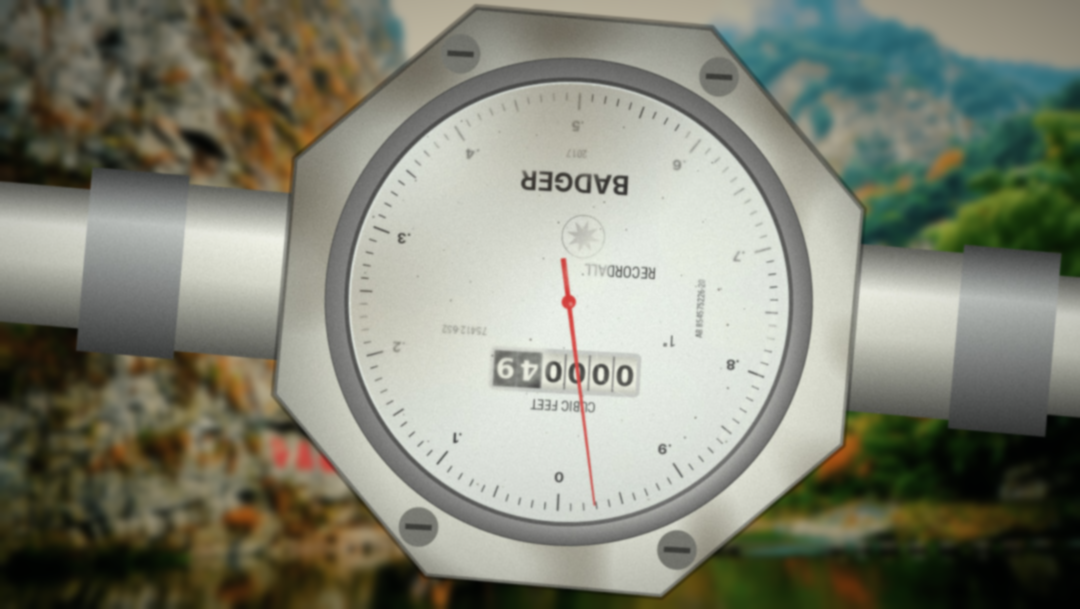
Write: 48.97 ft³
